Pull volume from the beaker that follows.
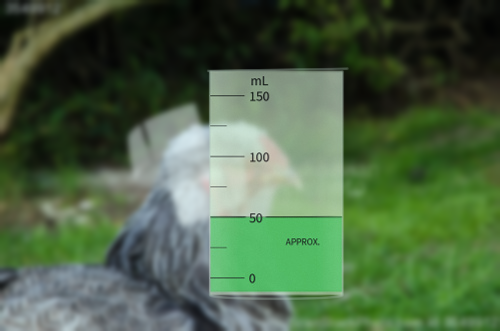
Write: 50 mL
